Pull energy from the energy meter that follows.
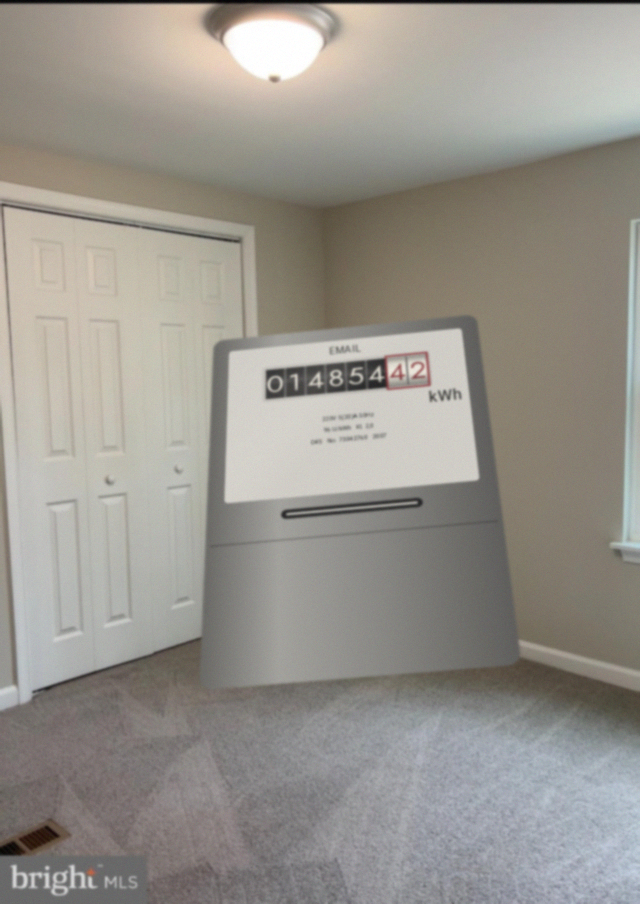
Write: 14854.42 kWh
